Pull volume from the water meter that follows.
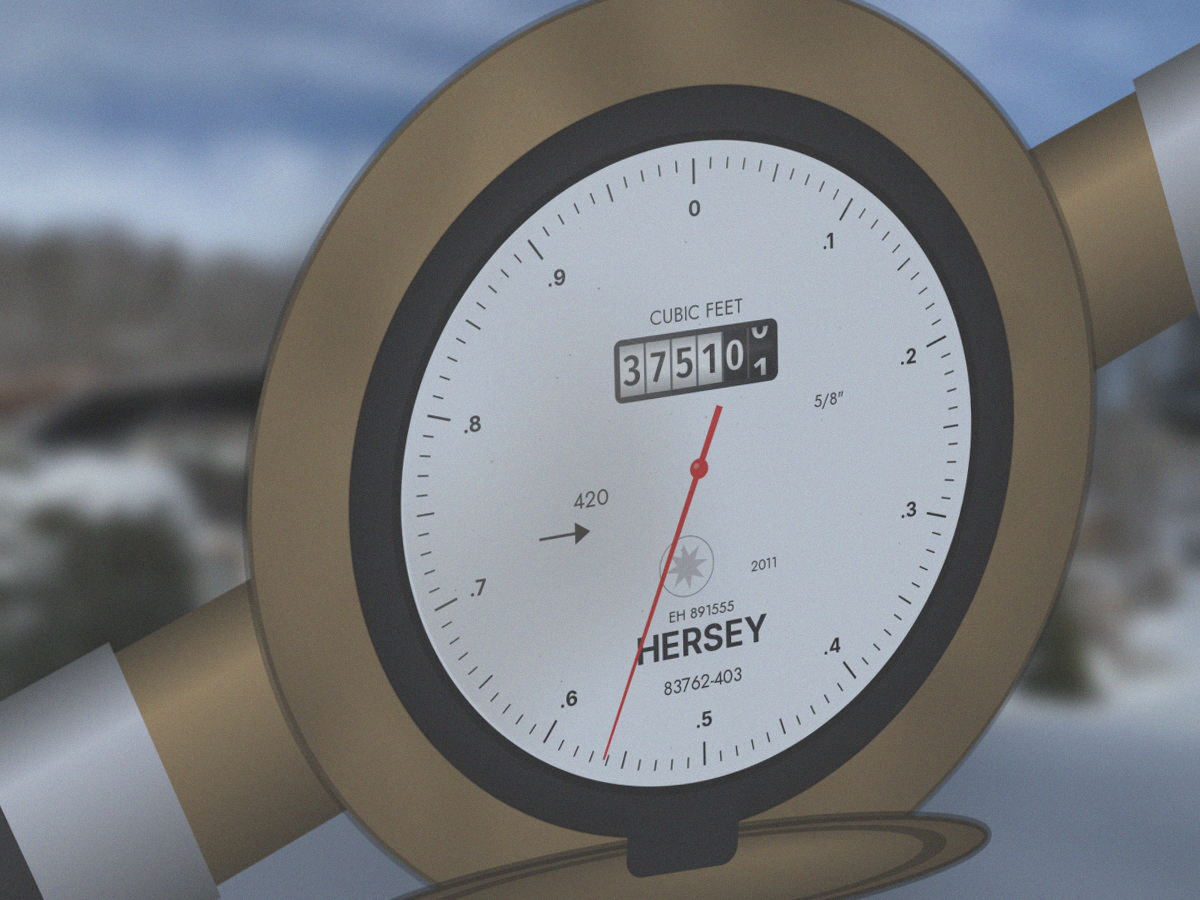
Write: 375100.56 ft³
